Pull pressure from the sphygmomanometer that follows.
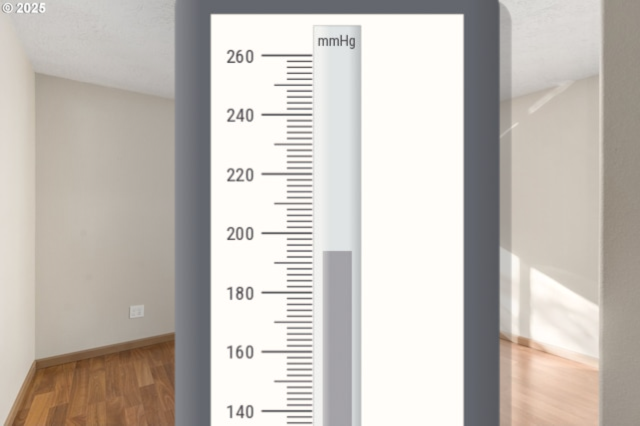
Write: 194 mmHg
